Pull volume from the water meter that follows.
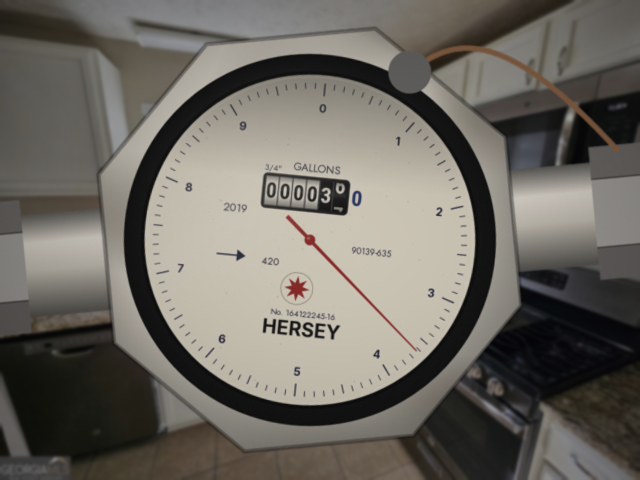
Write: 363.6 gal
